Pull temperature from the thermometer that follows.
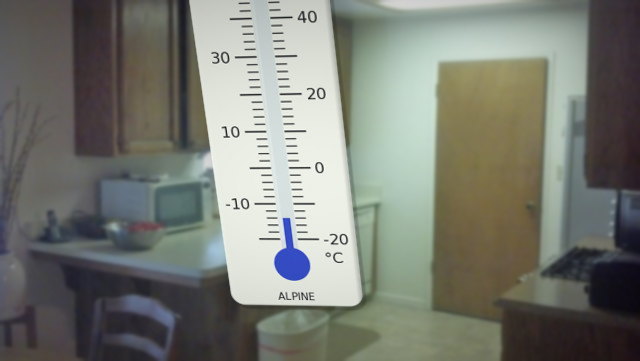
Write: -14 °C
